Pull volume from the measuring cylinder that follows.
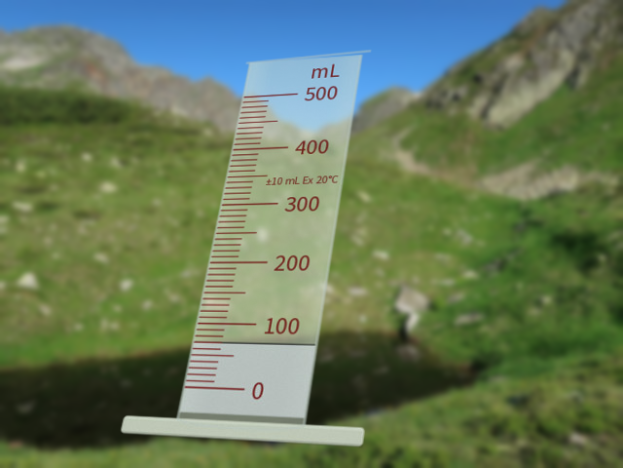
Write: 70 mL
